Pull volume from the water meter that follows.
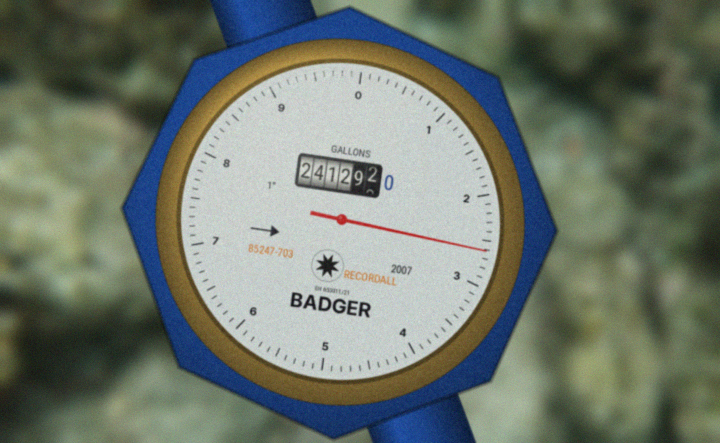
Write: 2412922.6 gal
